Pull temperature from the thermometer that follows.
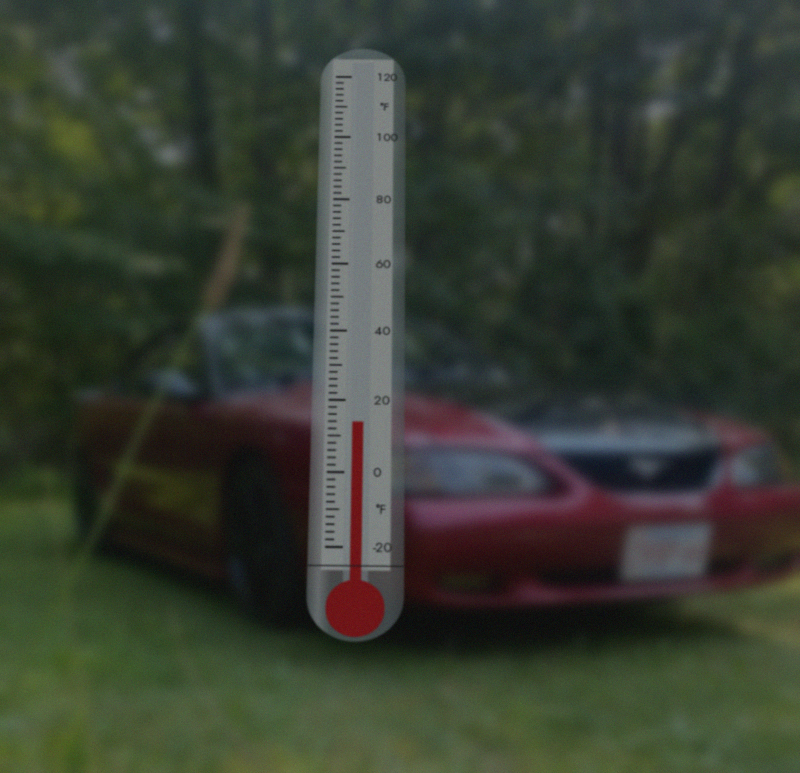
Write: 14 °F
